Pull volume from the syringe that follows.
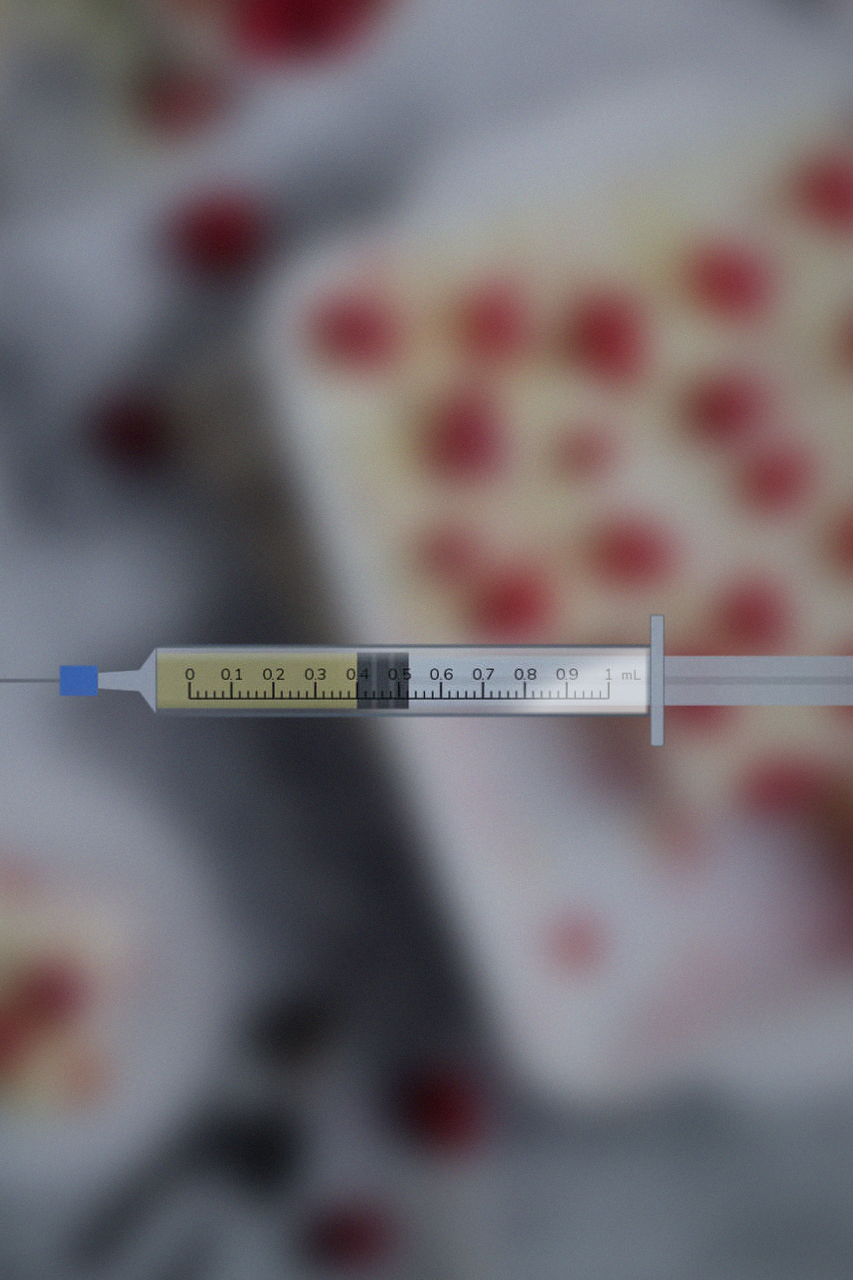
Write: 0.4 mL
